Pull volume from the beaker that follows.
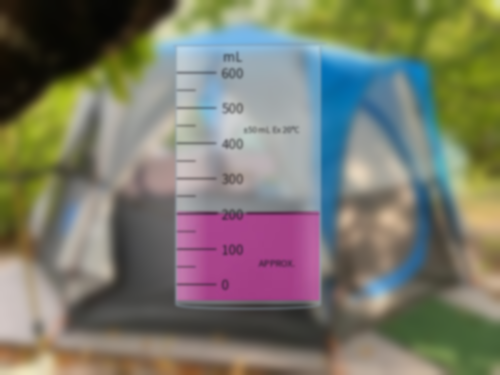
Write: 200 mL
